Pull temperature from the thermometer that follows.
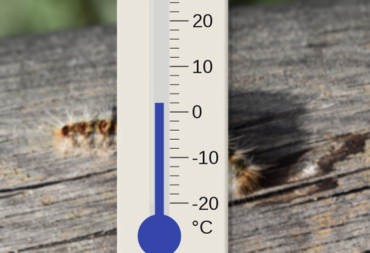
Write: 2 °C
